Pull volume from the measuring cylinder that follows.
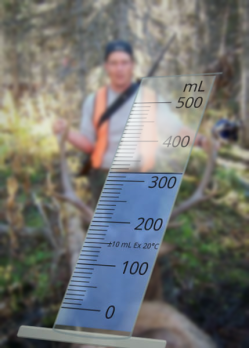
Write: 320 mL
